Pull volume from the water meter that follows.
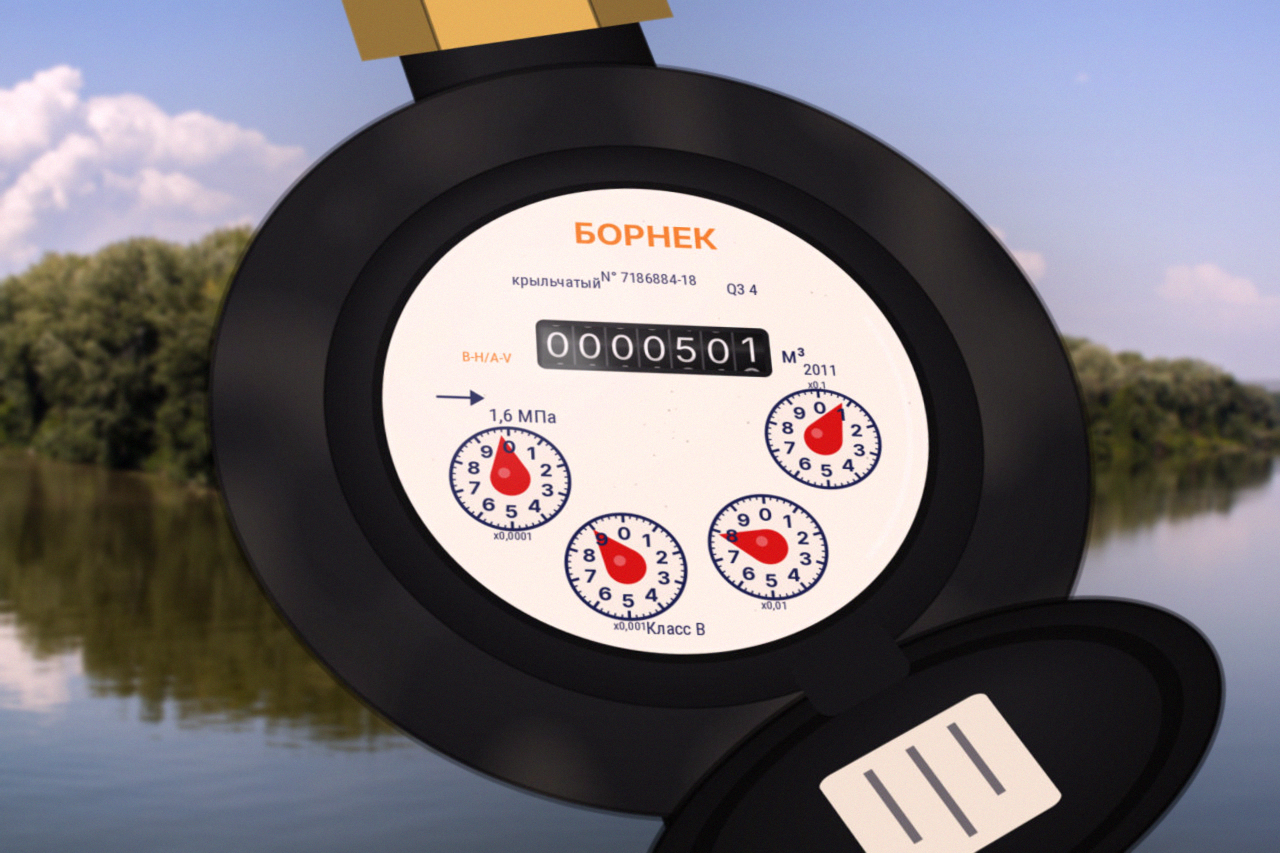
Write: 501.0789 m³
